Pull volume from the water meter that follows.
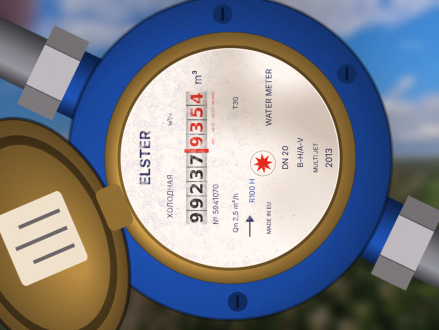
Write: 99237.9354 m³
